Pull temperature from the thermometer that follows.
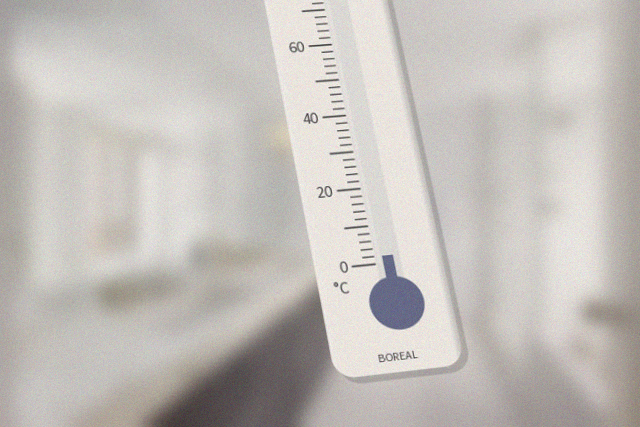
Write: 2 °C
